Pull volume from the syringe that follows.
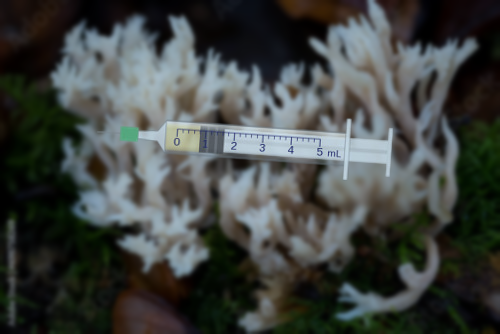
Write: 0.8 mL
